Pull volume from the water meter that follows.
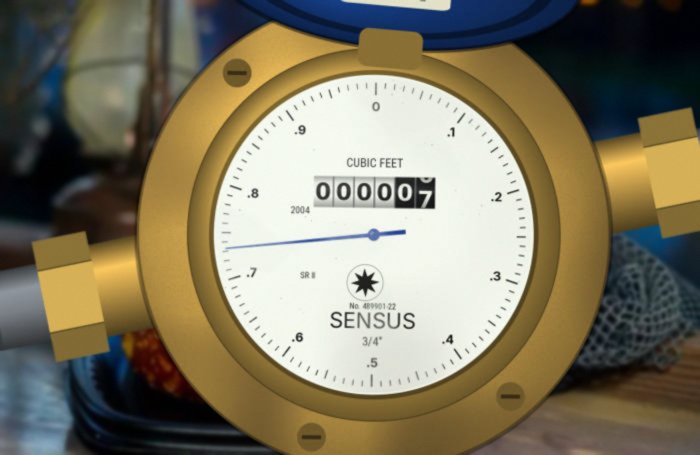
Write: 6.73 ft³
